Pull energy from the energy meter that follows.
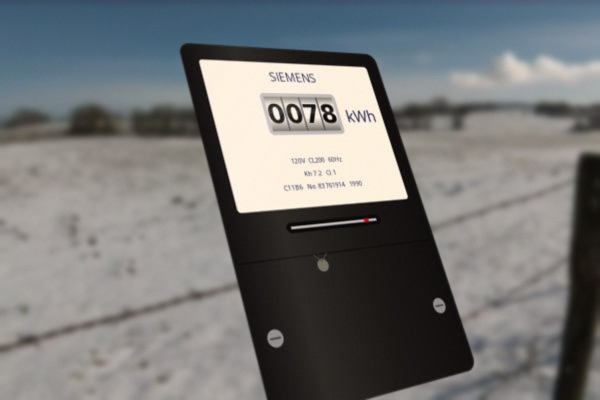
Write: 78 kWh
